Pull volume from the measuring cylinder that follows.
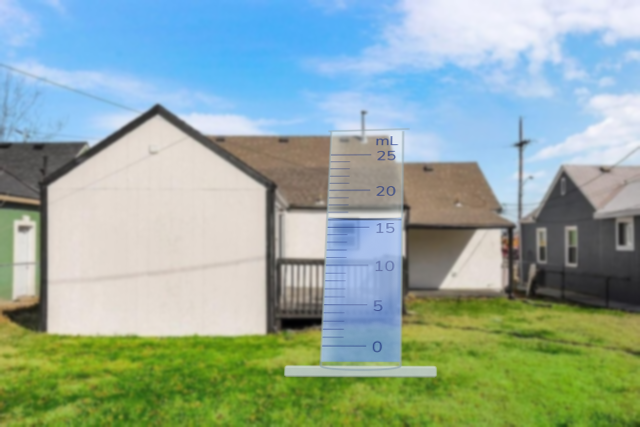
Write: 16 mL
